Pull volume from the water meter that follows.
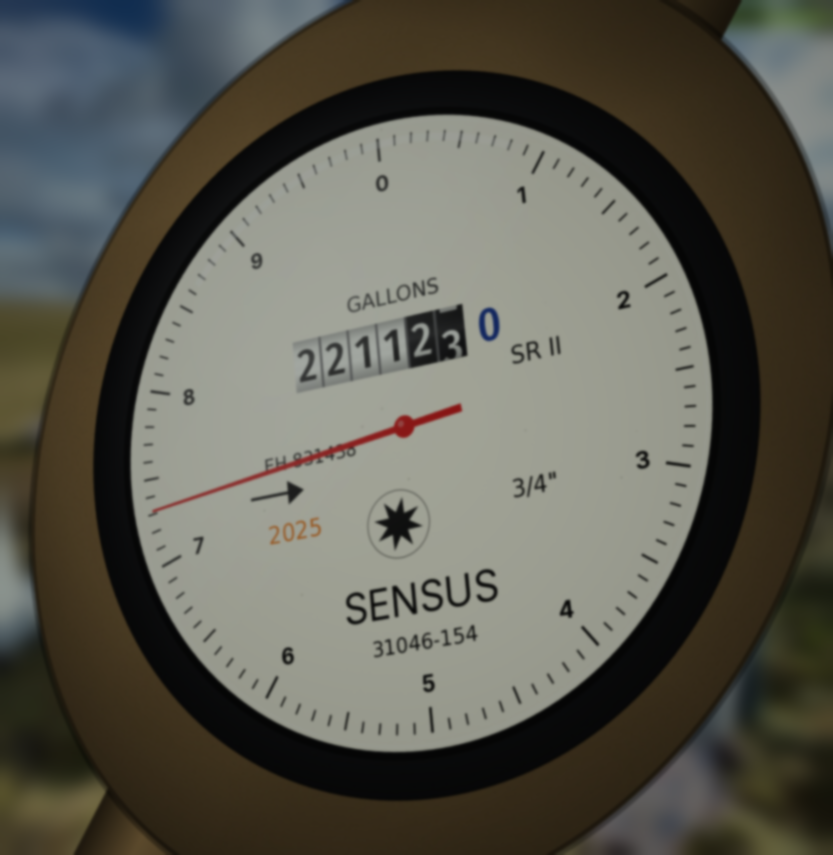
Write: 2211227.3 gal
